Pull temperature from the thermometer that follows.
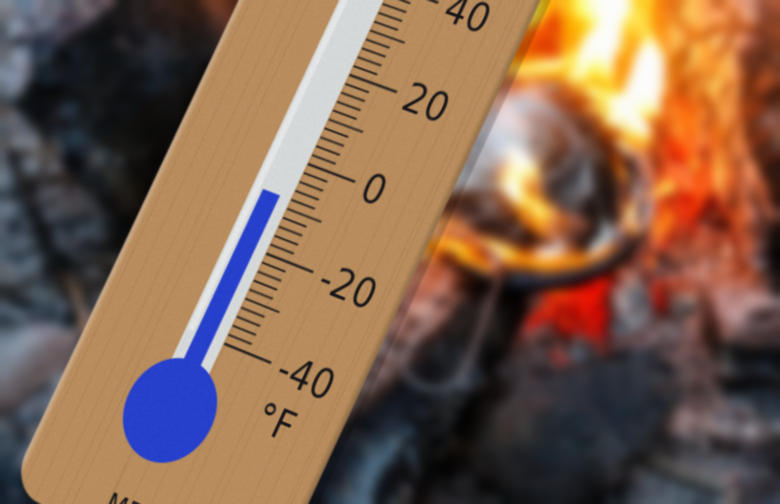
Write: -8 °F
